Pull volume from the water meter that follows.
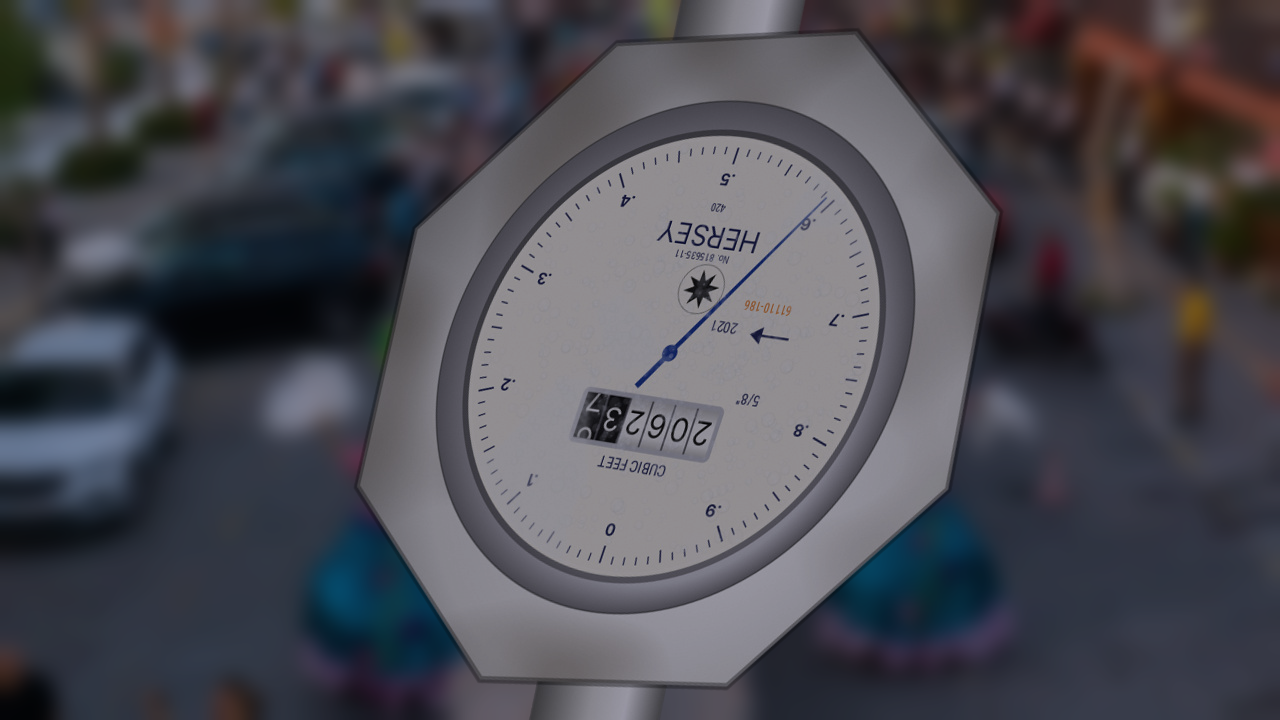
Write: 206236.59 ft³
